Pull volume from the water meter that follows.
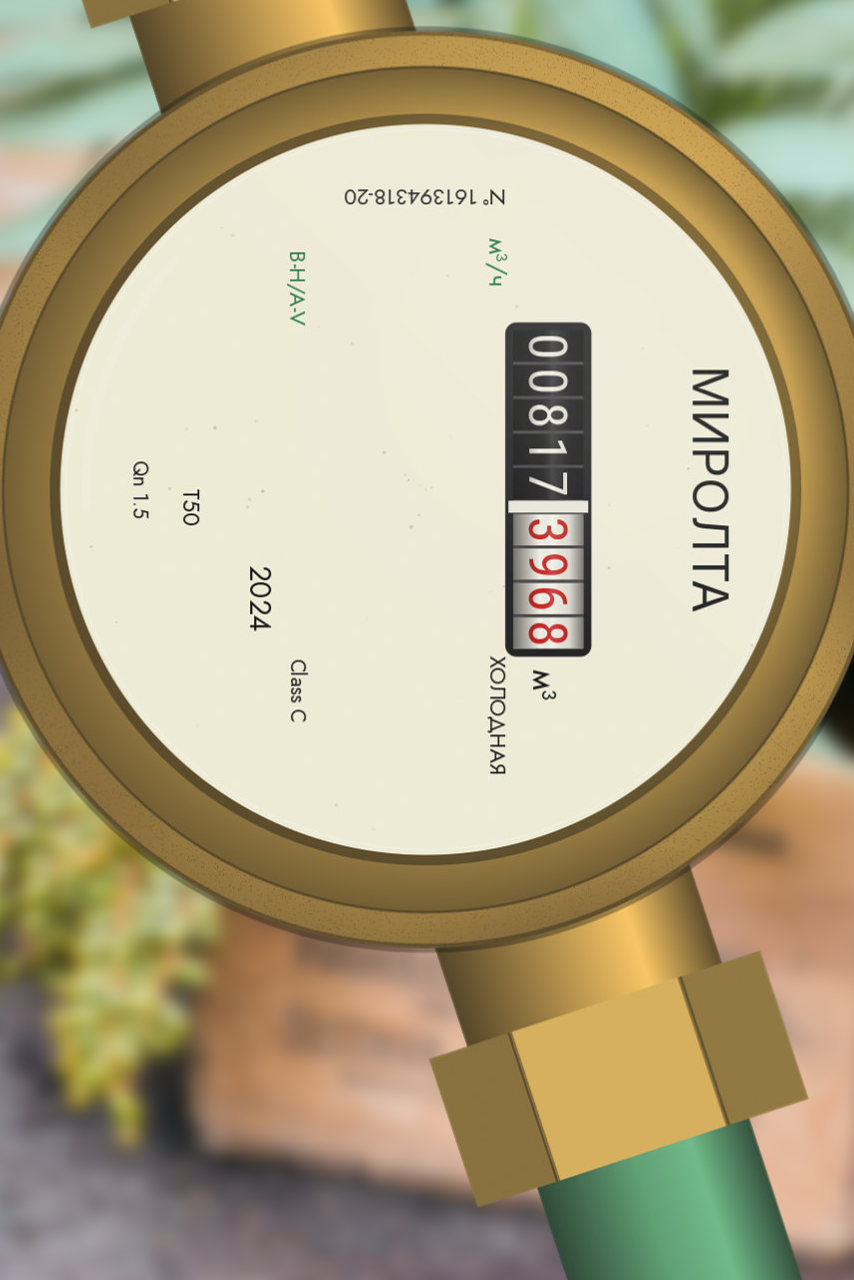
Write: 817.3968 m³
